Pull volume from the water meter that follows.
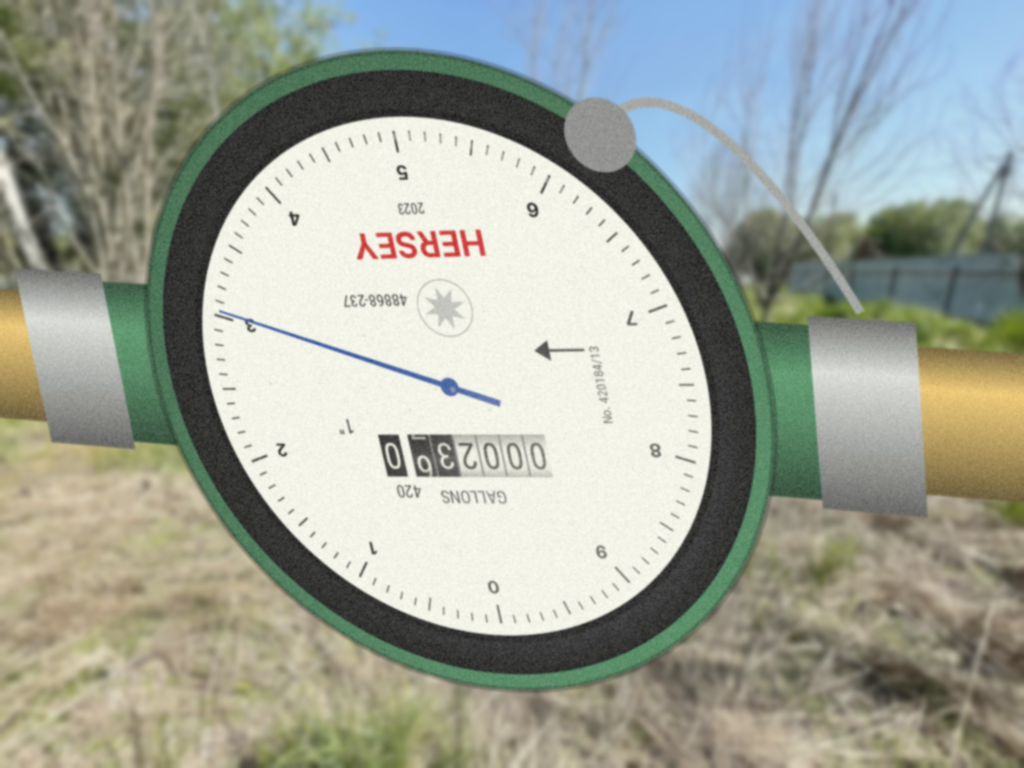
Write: 2363.0 gal
